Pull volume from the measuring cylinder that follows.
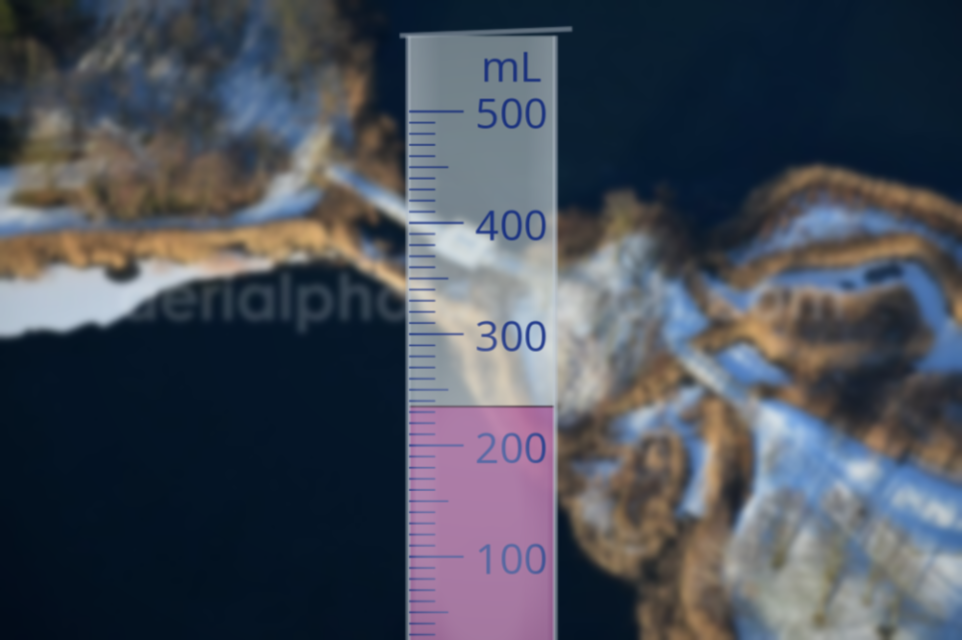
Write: 235 mL
